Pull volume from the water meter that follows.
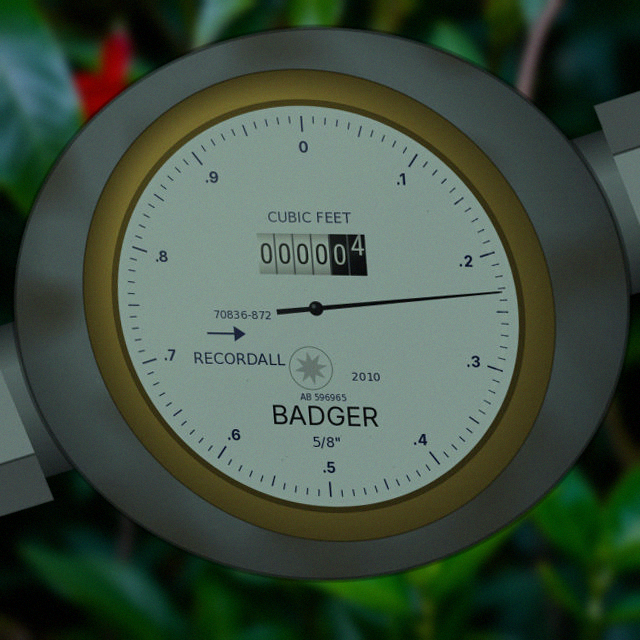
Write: 4.23 ft³
